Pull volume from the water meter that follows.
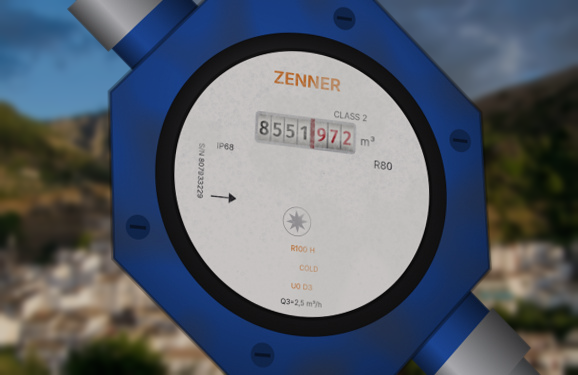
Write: 8551.972 m³
